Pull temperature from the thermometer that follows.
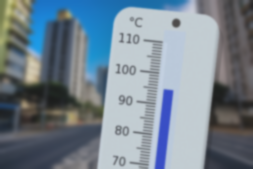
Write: 95 °C
